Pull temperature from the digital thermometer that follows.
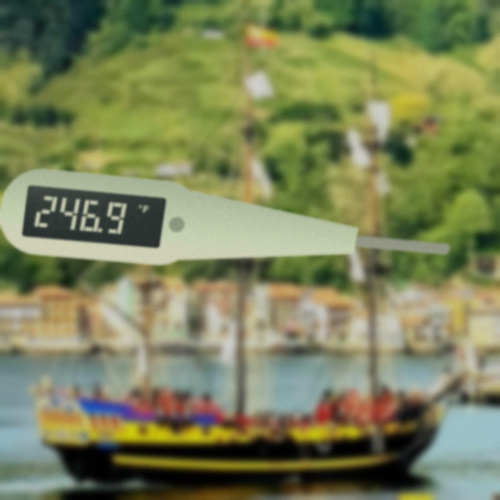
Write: 246.9 °F
